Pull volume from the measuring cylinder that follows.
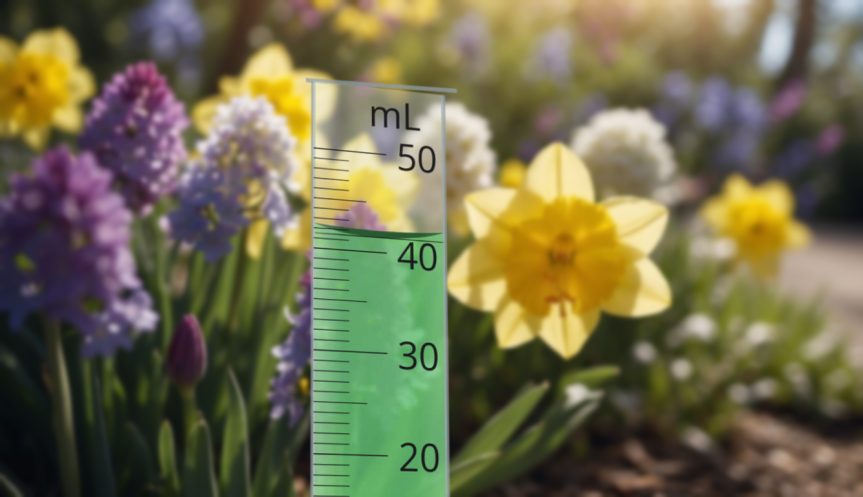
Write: 41.5 mL
